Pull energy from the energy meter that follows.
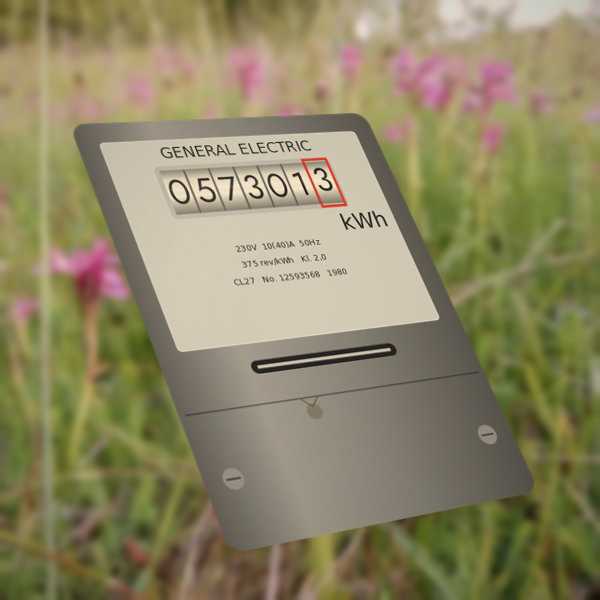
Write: 57301.3 kWh
